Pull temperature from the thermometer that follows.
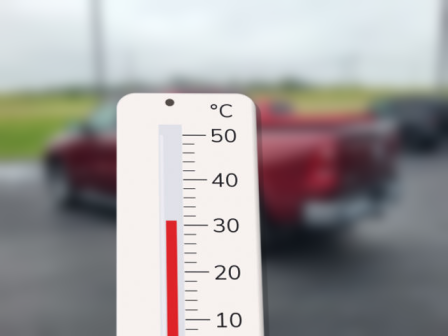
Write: 31 °C
